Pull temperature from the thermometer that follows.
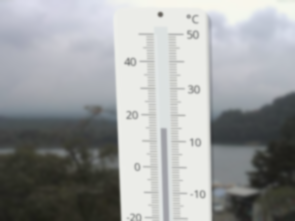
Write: 15 °C
